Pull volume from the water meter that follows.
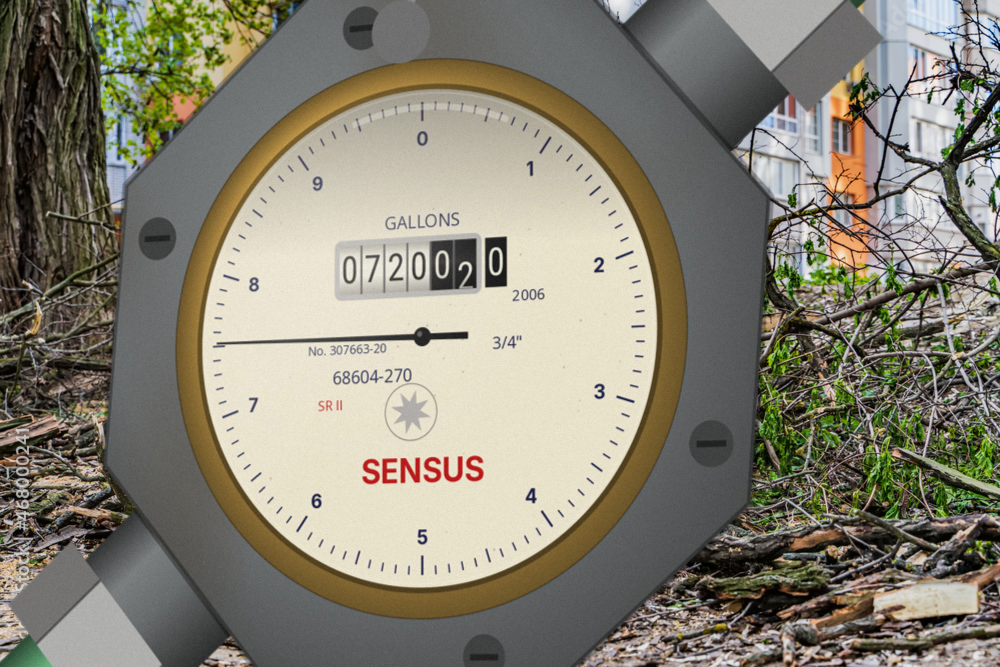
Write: 720017.5 gal
